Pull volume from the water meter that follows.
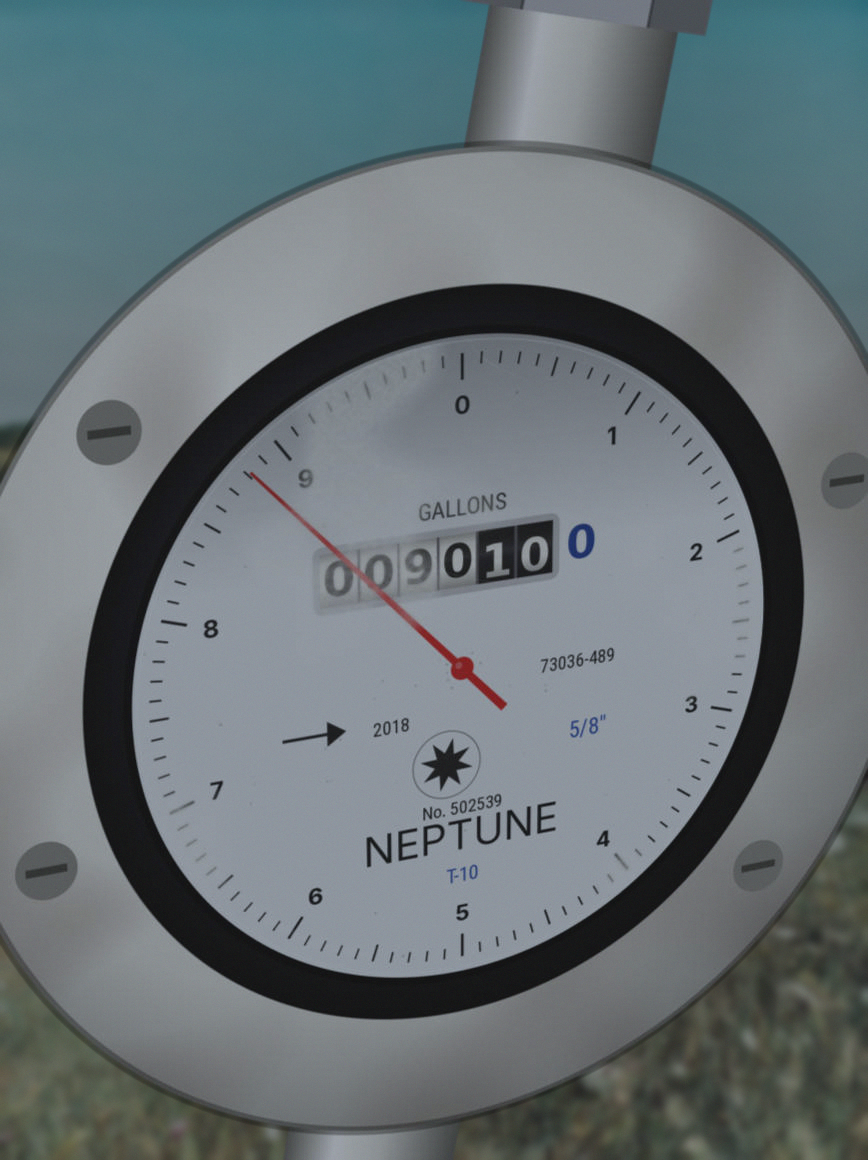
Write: 90098.8 gal
